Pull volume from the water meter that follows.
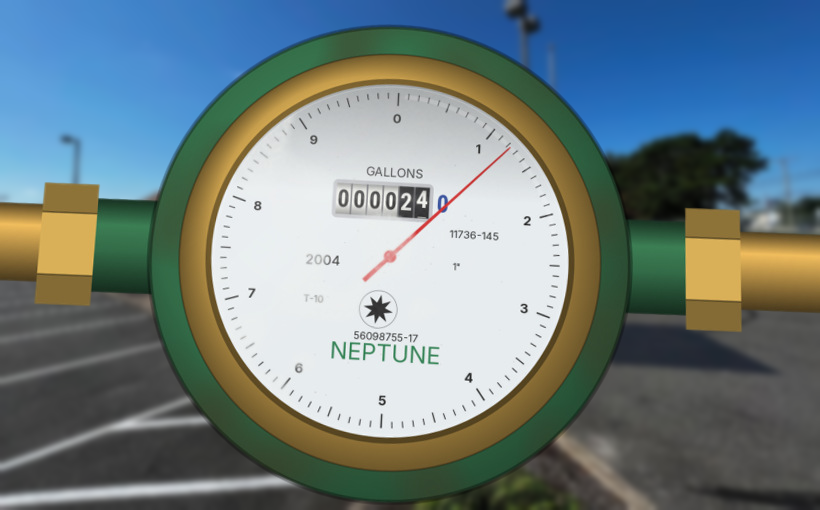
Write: 241.2 gal
